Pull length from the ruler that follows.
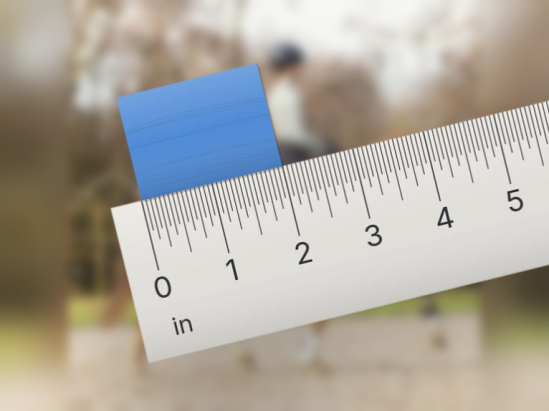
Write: 2 in
